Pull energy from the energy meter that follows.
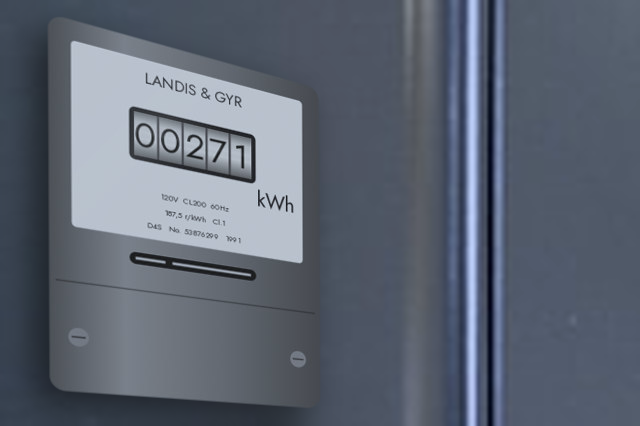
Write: 271 kWh
